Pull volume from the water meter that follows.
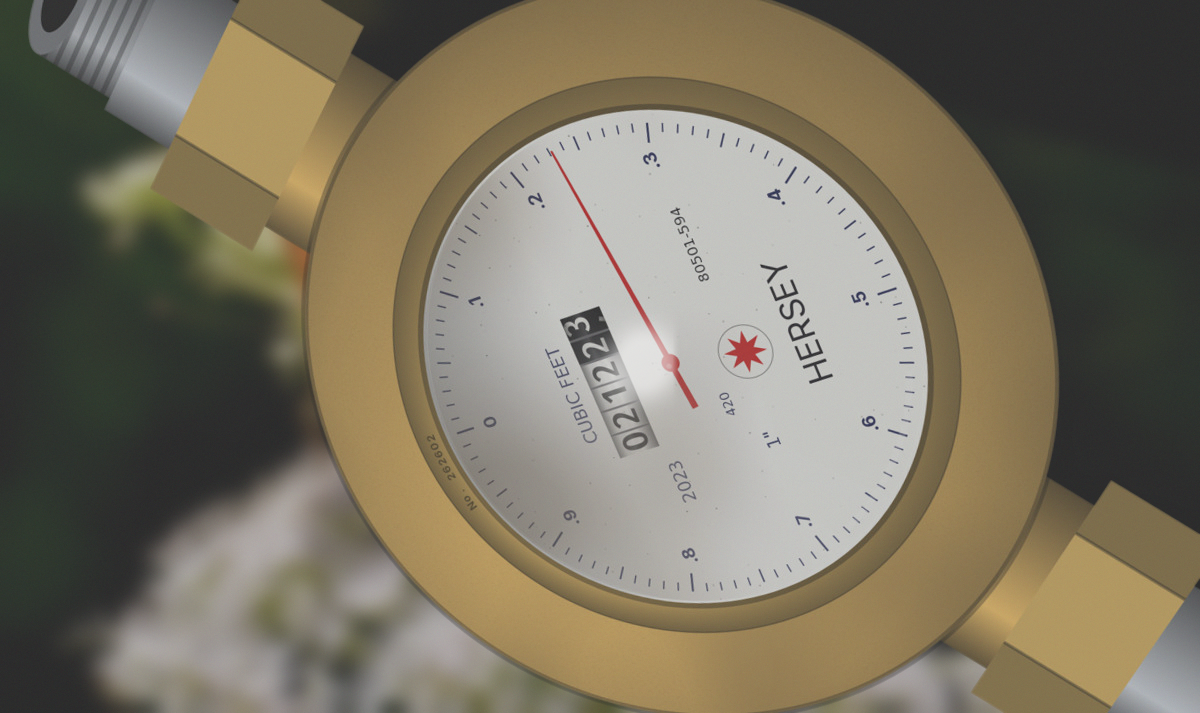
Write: 21223.23 ft³
